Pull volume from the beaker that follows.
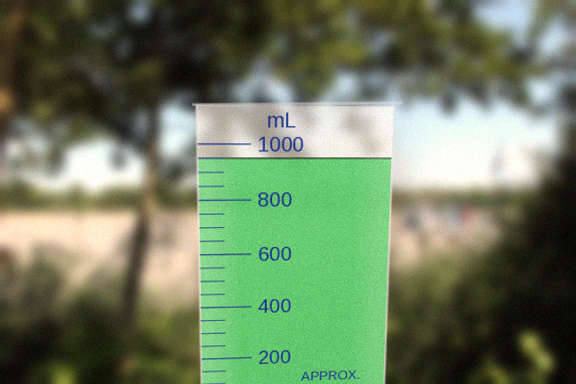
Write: 950 mL
